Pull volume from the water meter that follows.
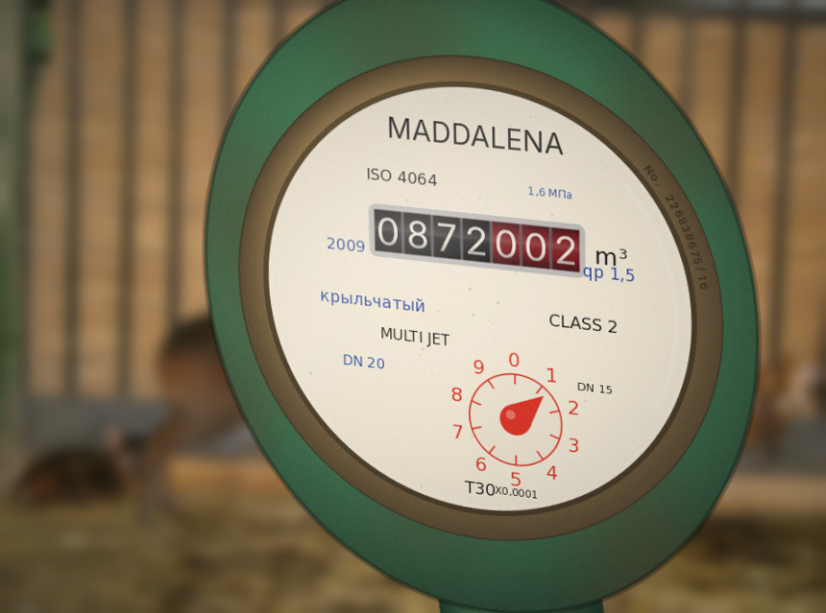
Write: 872.0021 m³
